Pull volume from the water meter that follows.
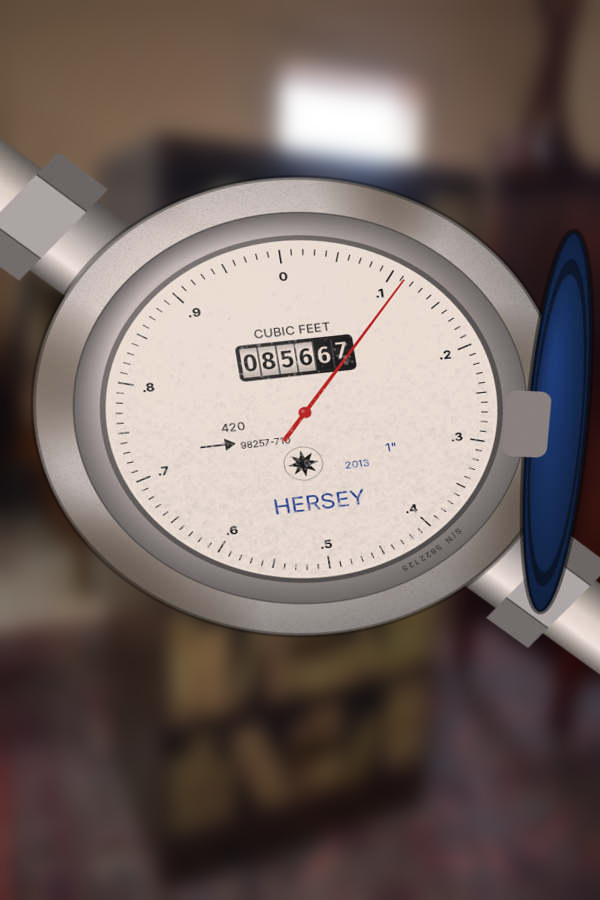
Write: 85667.11 ft³
